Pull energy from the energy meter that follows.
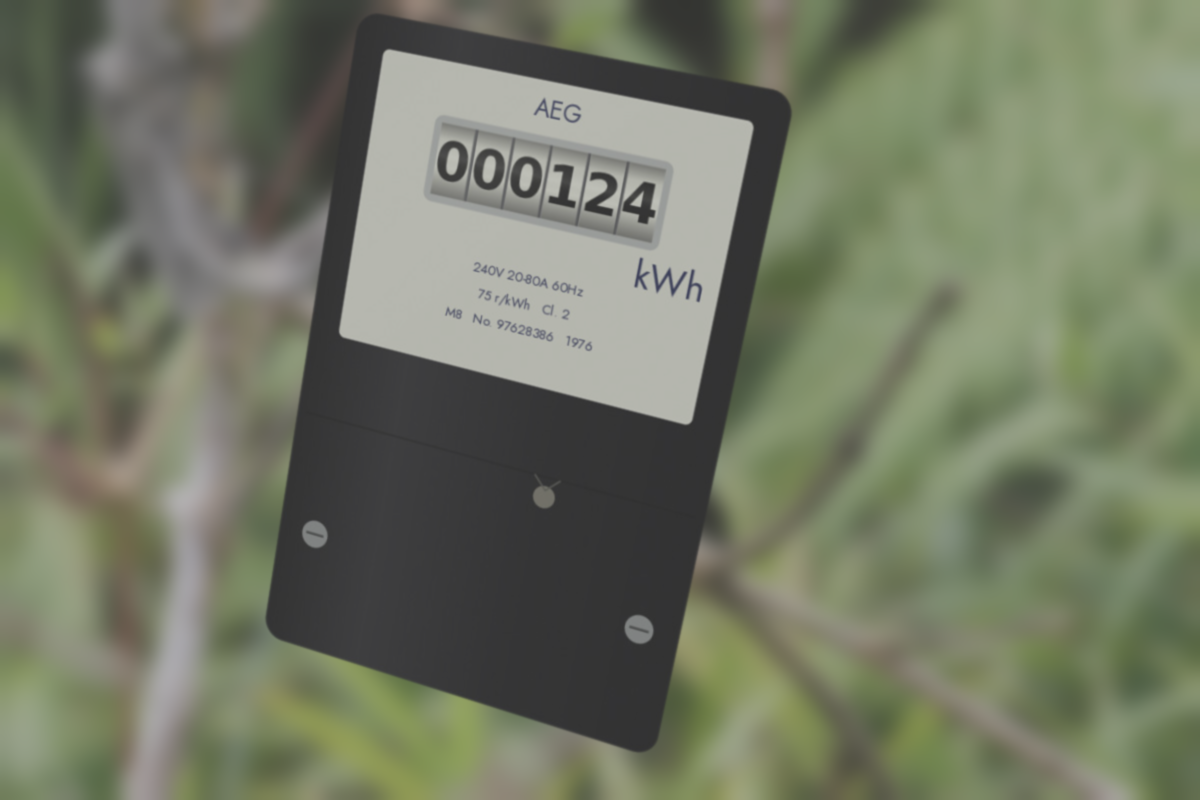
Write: 124 kWh
